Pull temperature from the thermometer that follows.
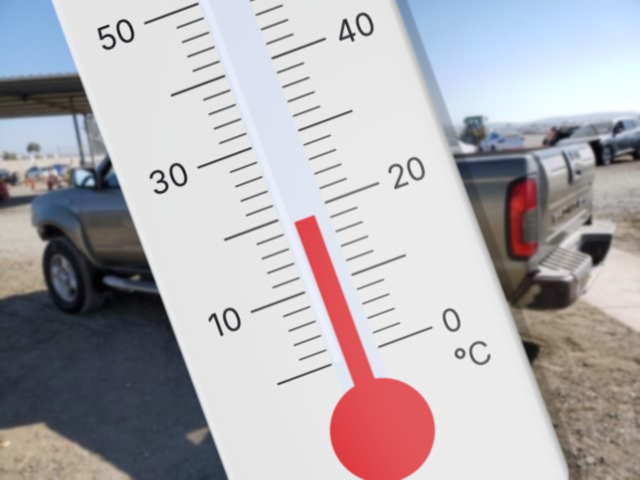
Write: 19 °C
